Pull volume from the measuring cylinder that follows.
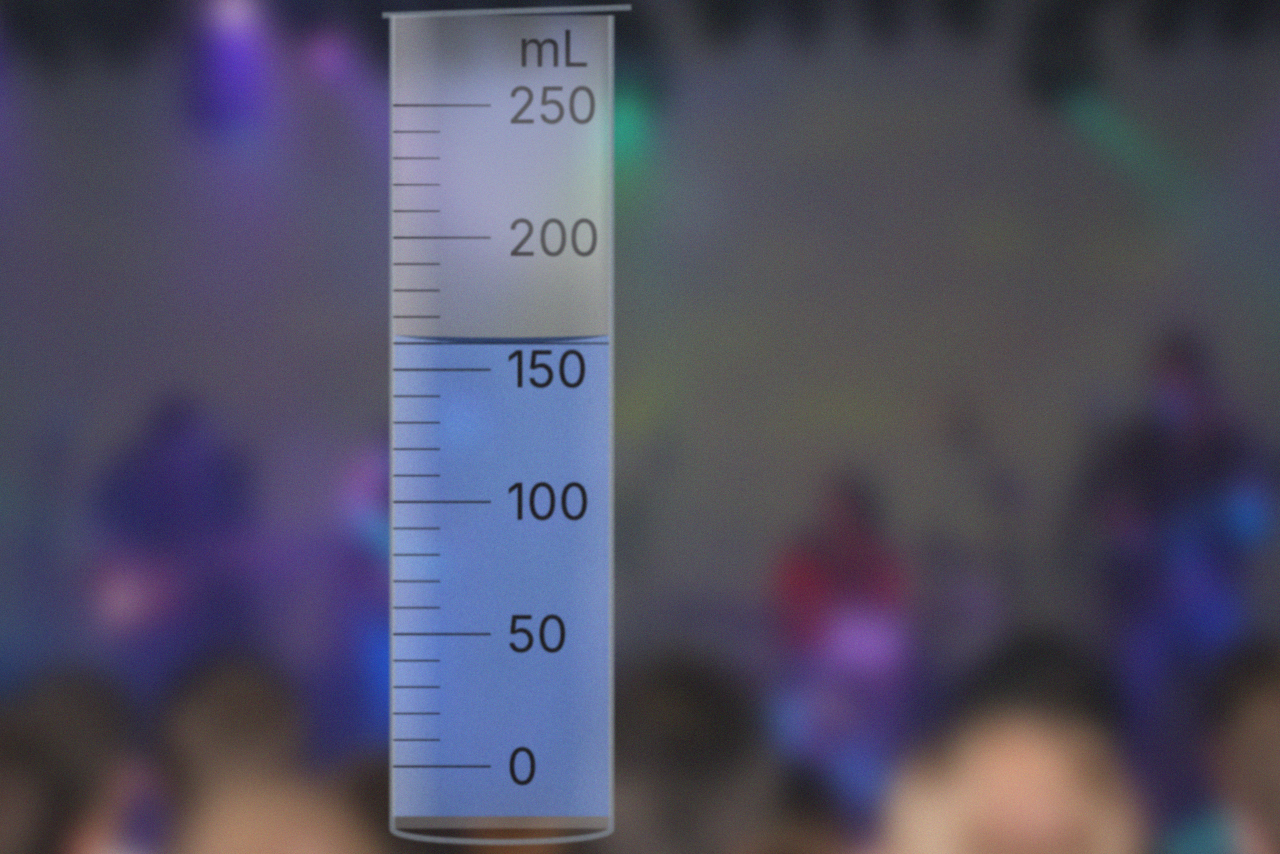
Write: 160 mL
